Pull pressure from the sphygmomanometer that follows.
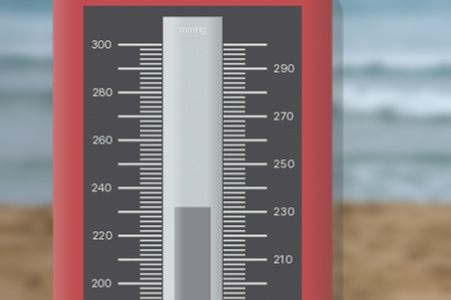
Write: 232 mmHg
